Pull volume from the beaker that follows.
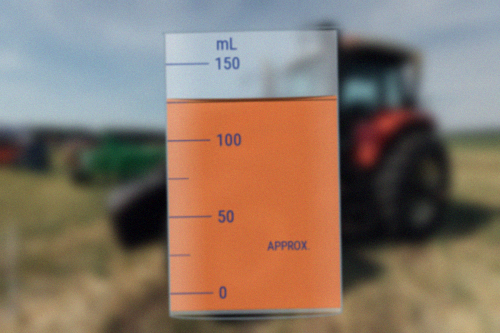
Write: 125 mL
